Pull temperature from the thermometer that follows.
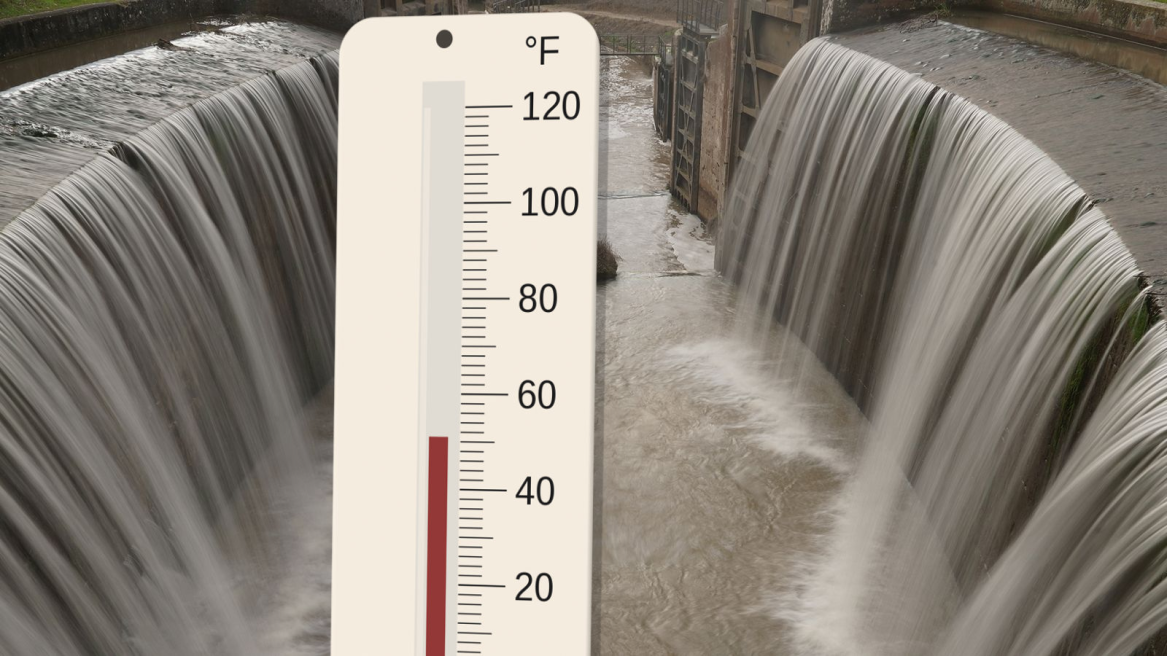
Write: 51 °F
